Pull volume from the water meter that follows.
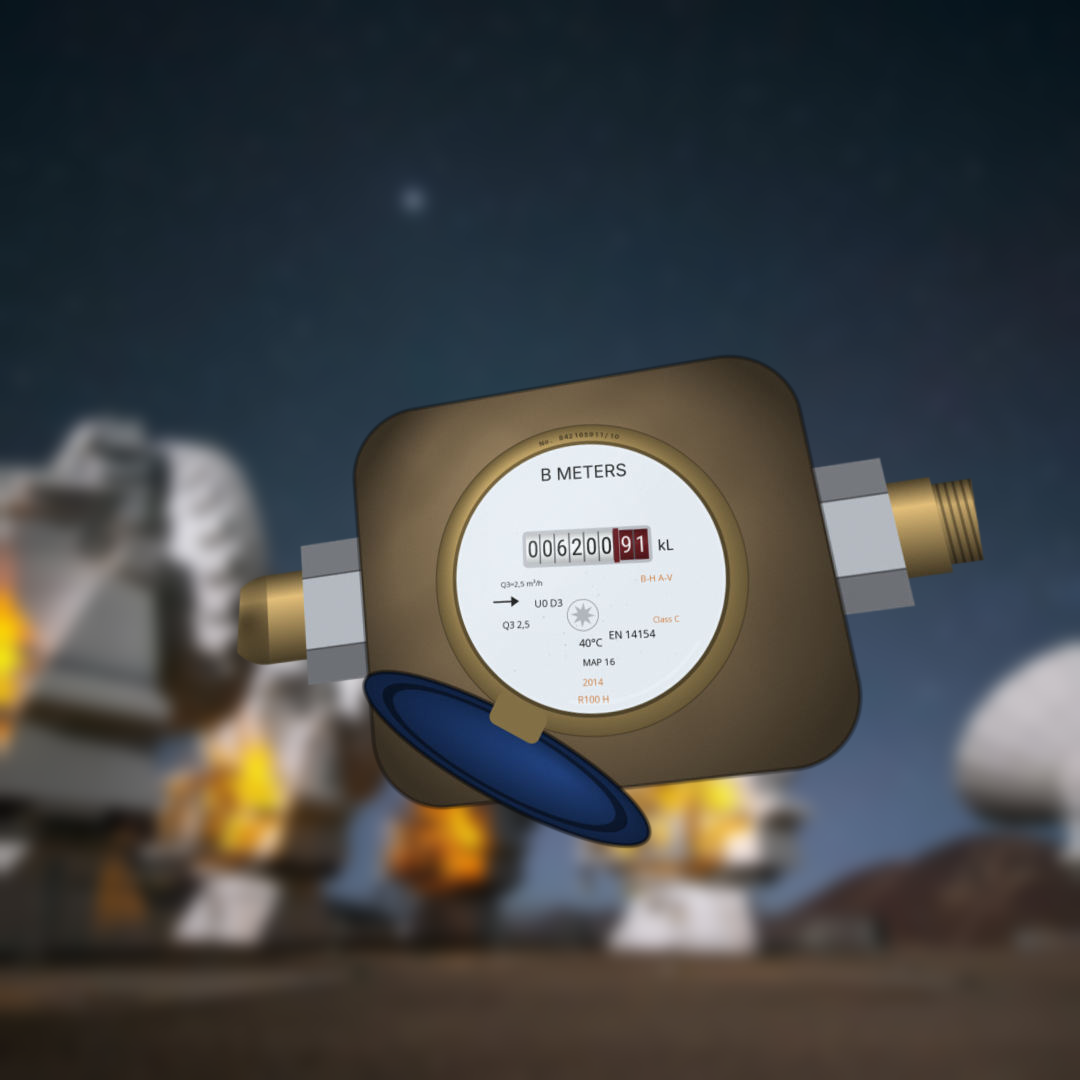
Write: 6200.91 kL
